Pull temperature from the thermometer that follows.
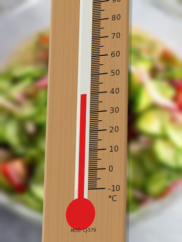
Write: 40 °C
